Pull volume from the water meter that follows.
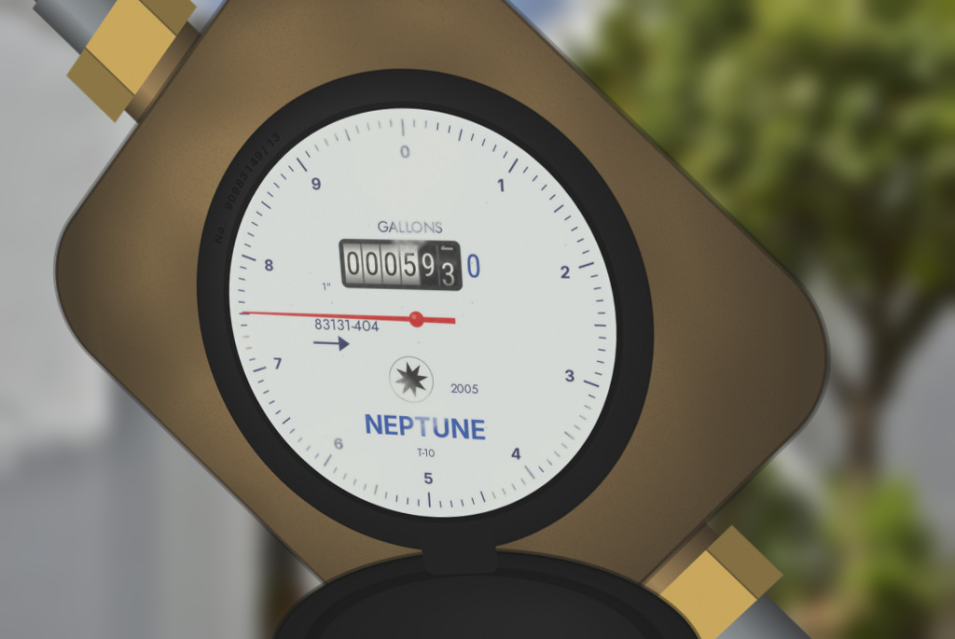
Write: 5927.5 gal
